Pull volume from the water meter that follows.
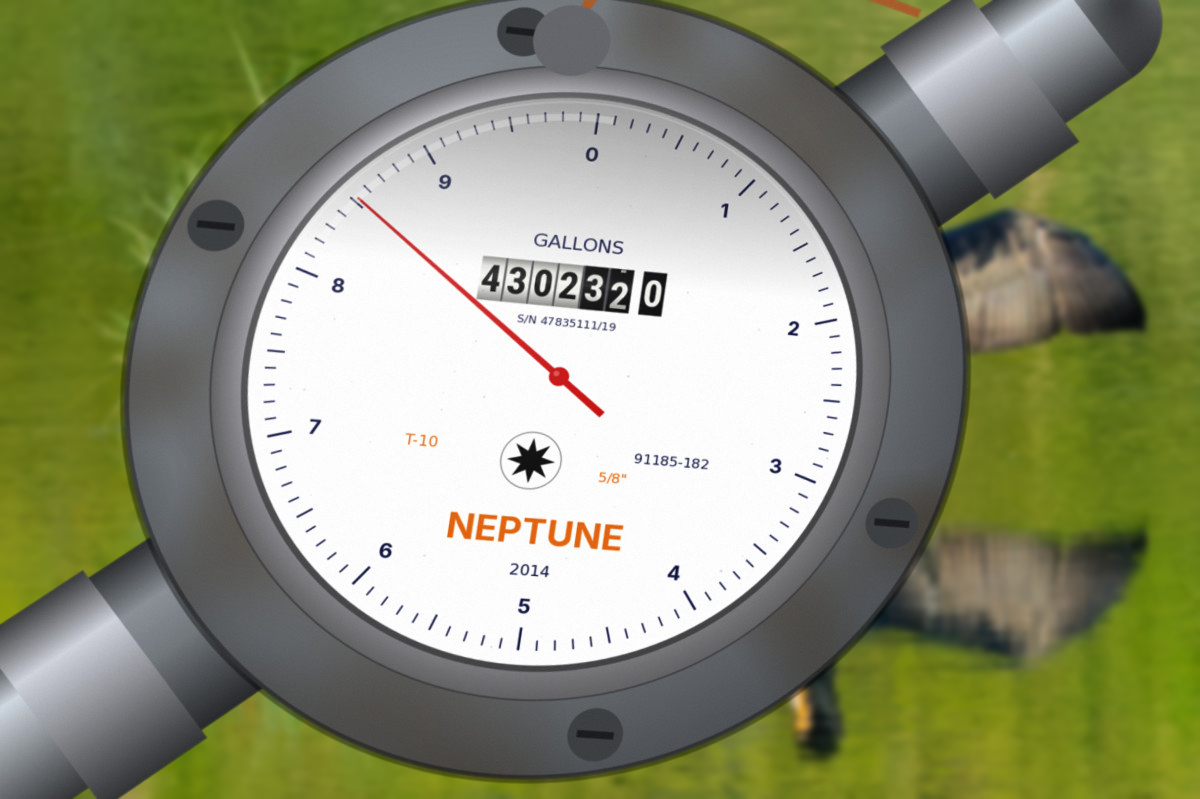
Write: 4302318.5 gal
